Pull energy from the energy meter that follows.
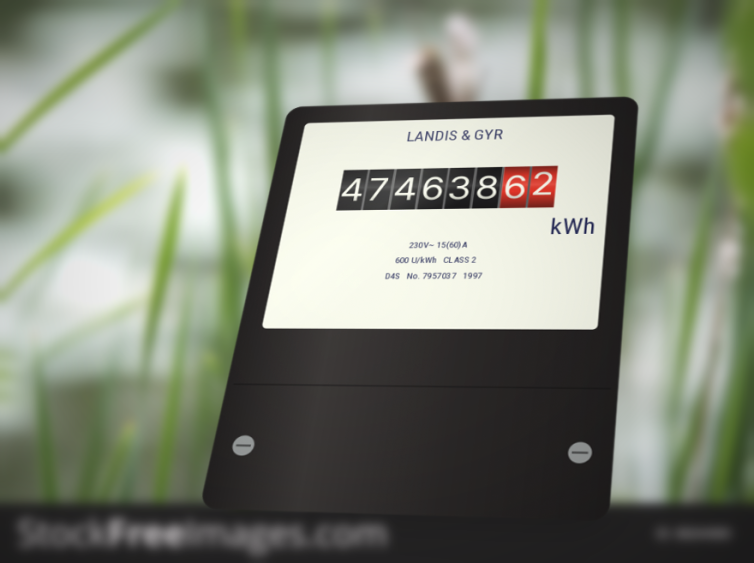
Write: 474638.62 kWh
